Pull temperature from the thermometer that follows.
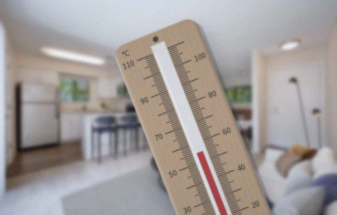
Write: 55 °C
